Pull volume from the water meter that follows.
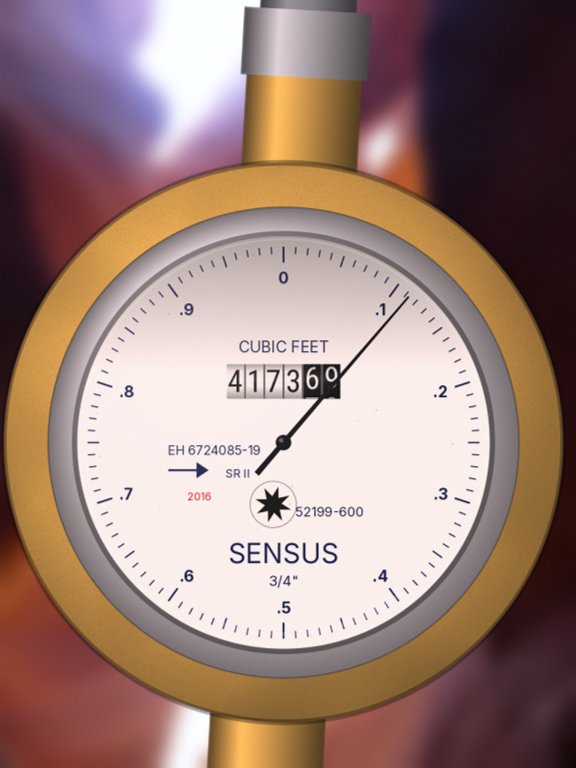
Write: 417369.11 ft³
